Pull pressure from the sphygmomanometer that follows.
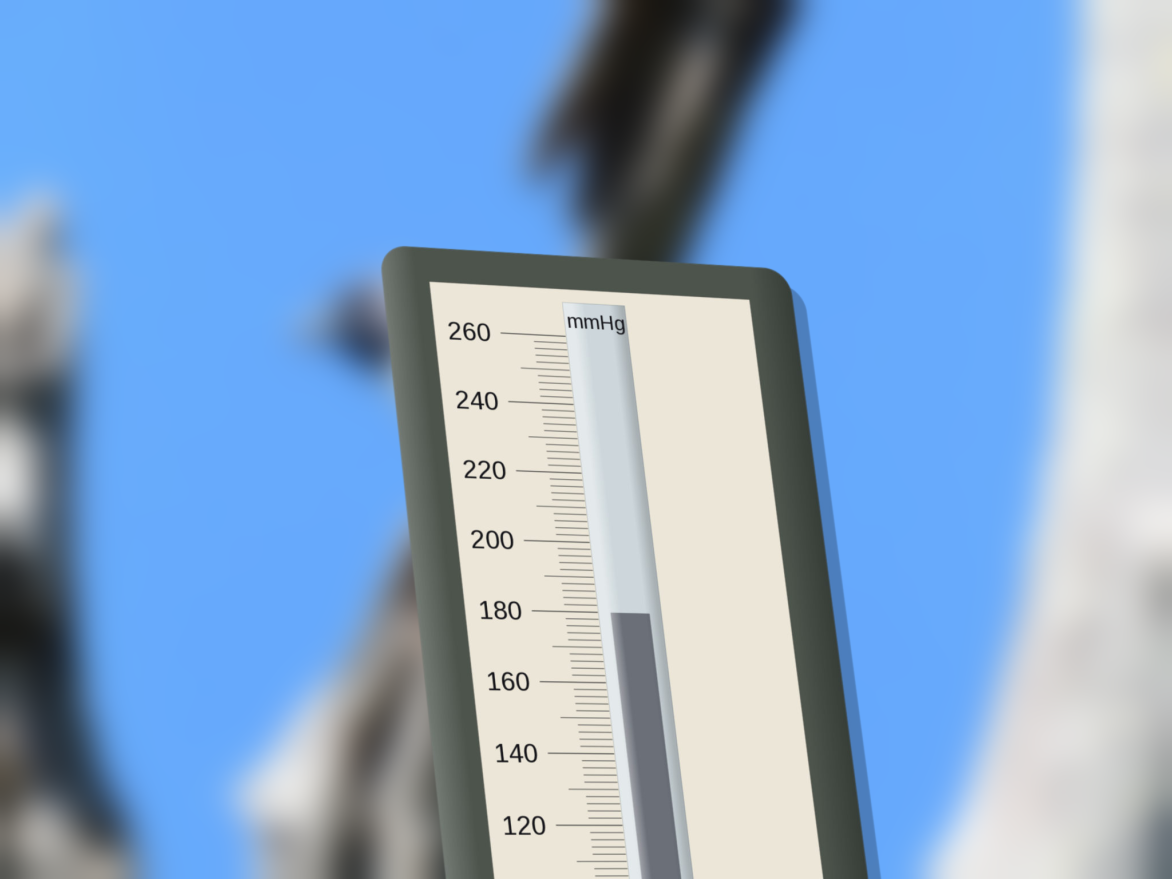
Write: 180 mmHg
